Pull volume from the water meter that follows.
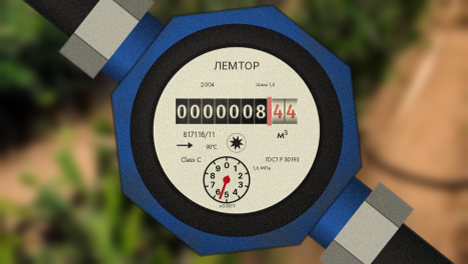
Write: 8.445 m³
